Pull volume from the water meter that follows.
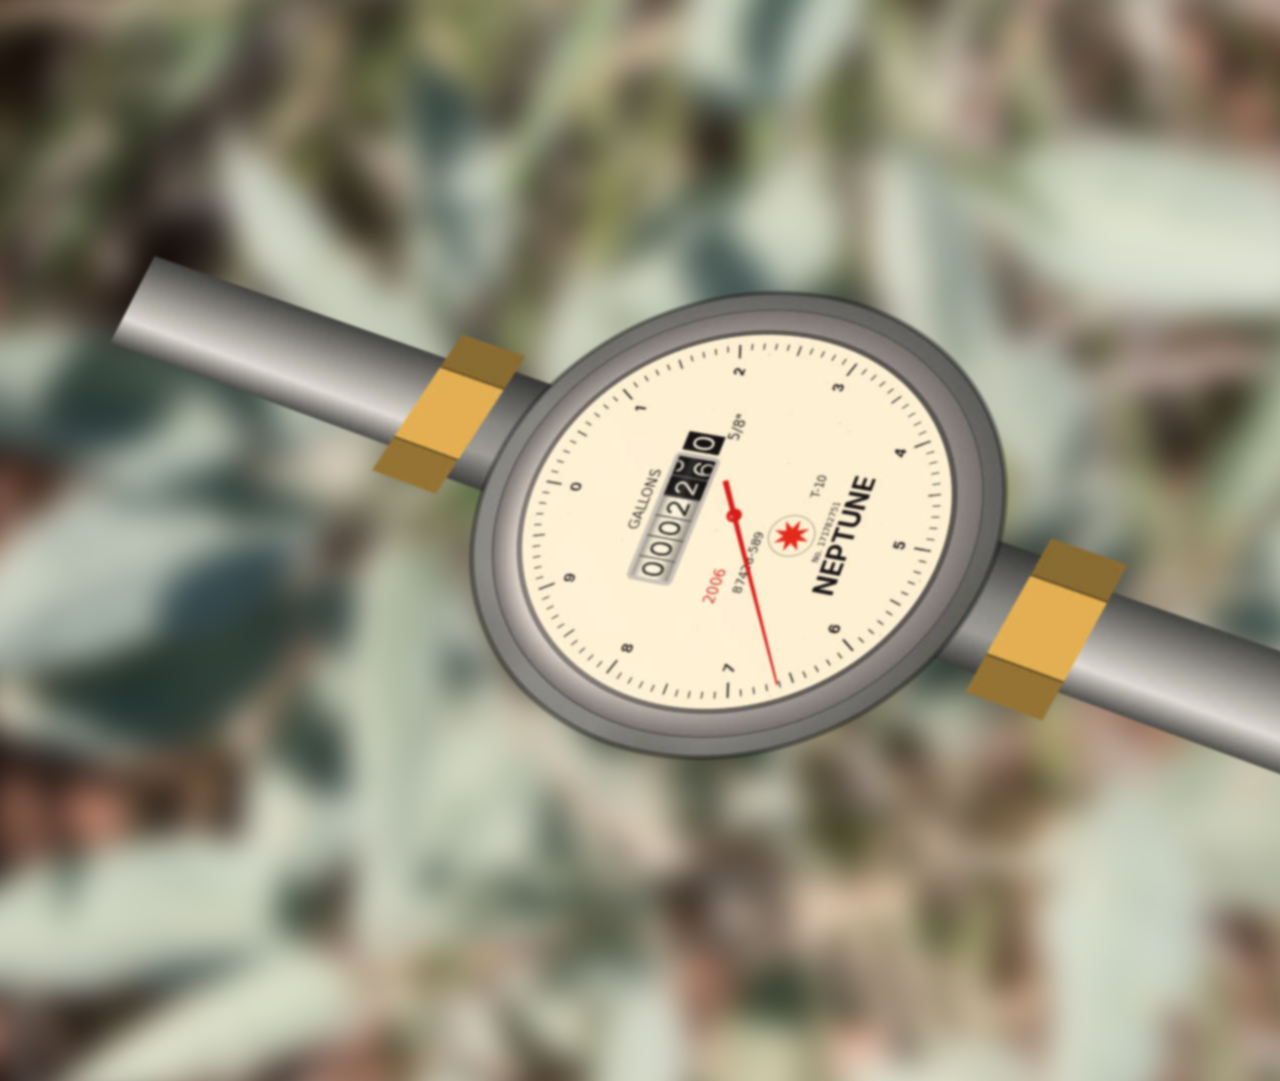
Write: 2256.6 gal
